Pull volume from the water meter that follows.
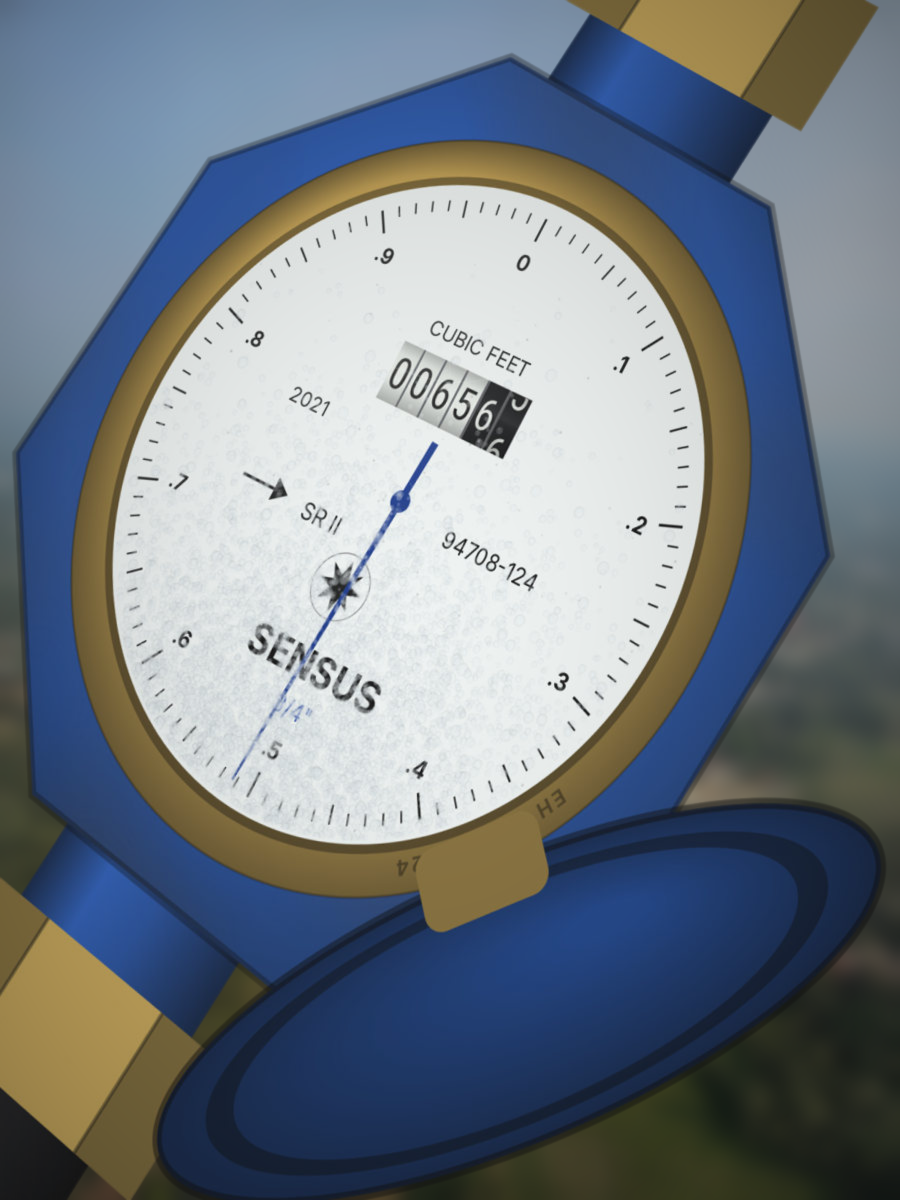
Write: 6565.51 ft³
